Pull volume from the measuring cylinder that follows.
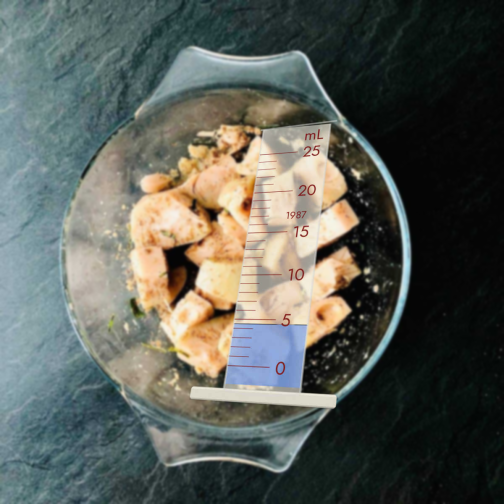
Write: 4.5 mL
